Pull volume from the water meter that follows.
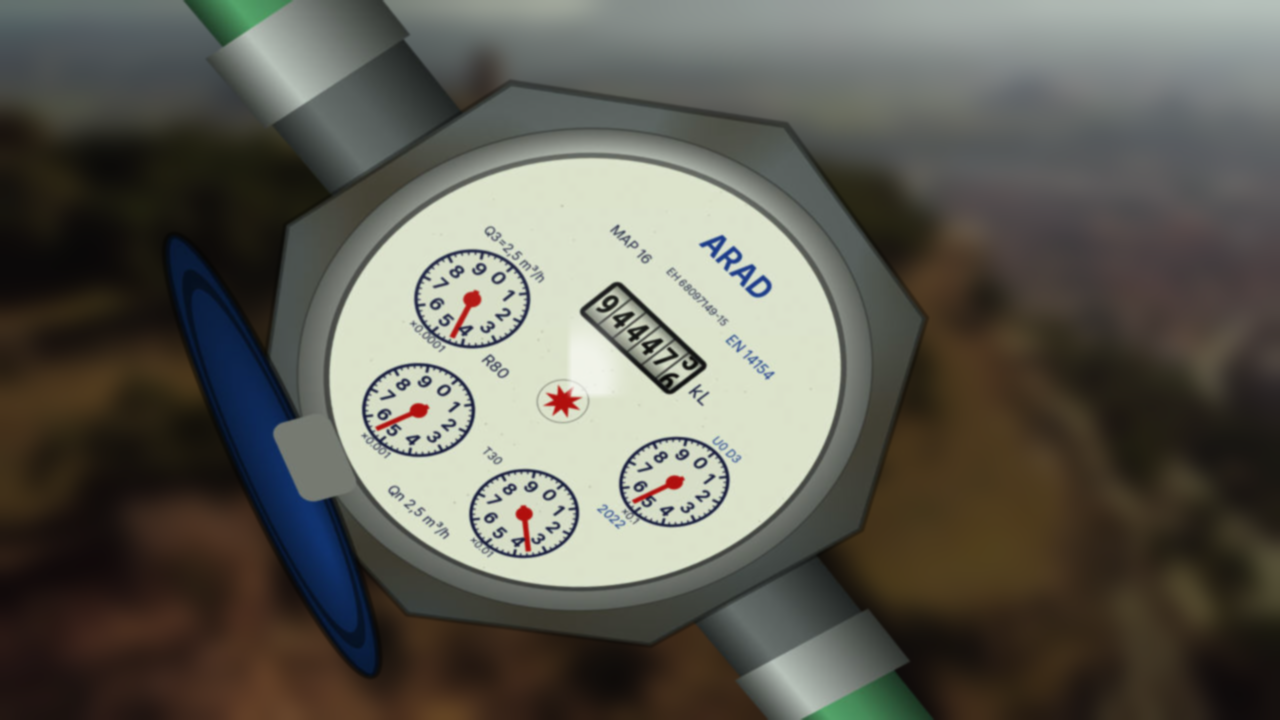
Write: 944475.5354 kL
